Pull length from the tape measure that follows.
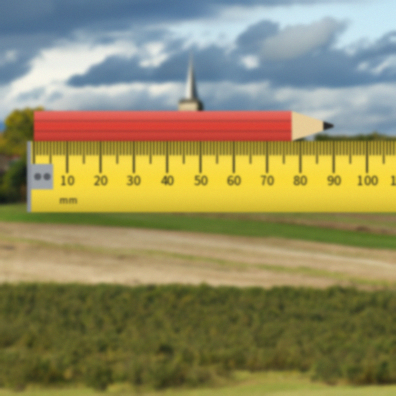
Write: 90 mm
